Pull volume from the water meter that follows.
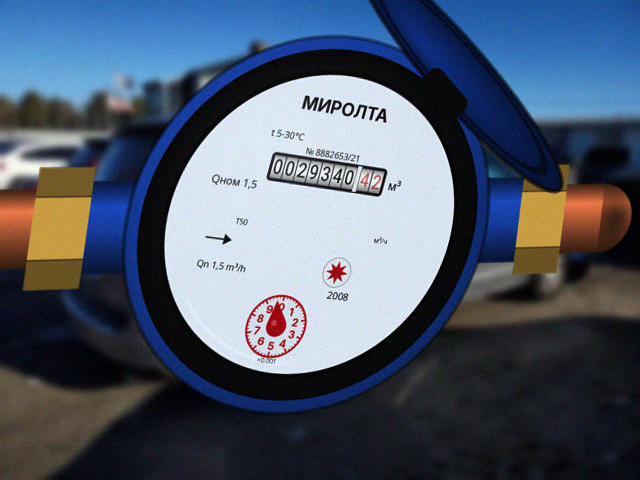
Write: 29340.419 m³
